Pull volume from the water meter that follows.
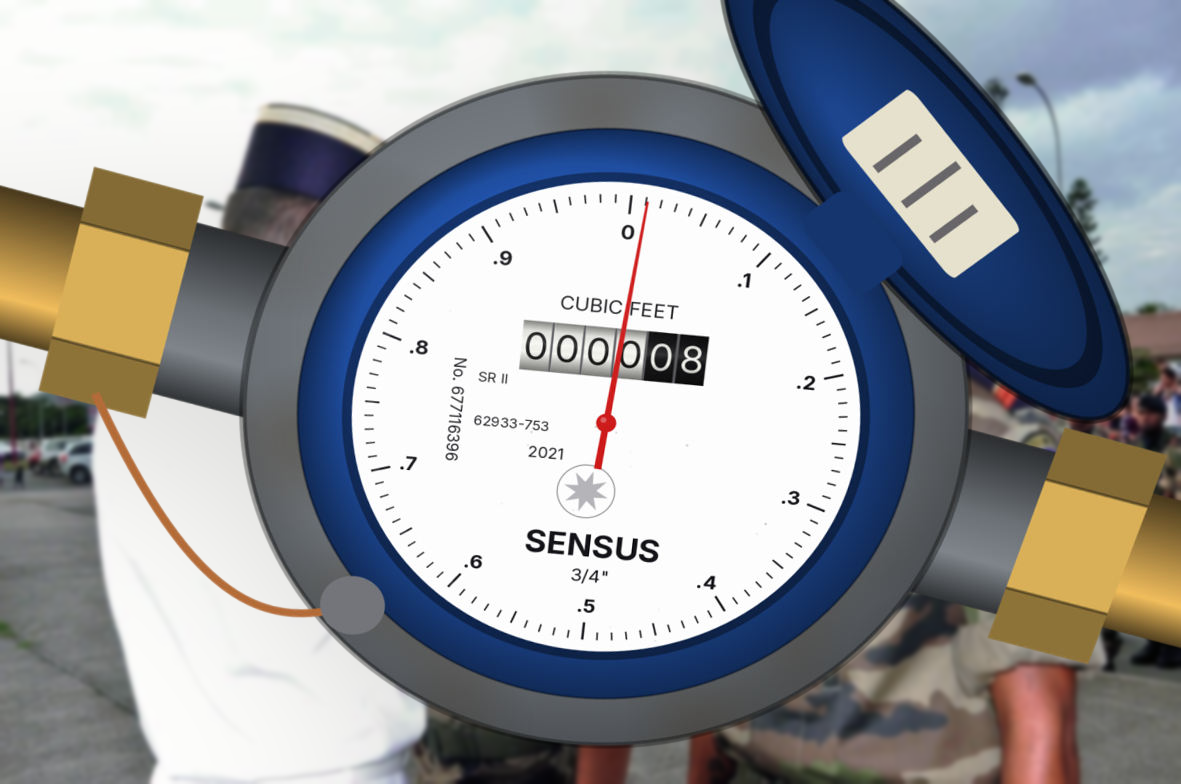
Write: 8.01 ft³
